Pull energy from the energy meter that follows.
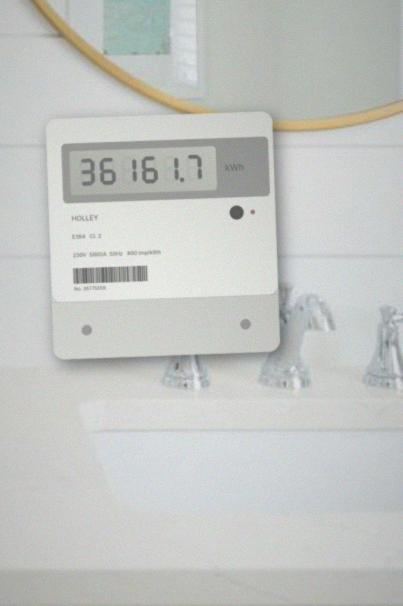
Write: 36161.7 kWh
